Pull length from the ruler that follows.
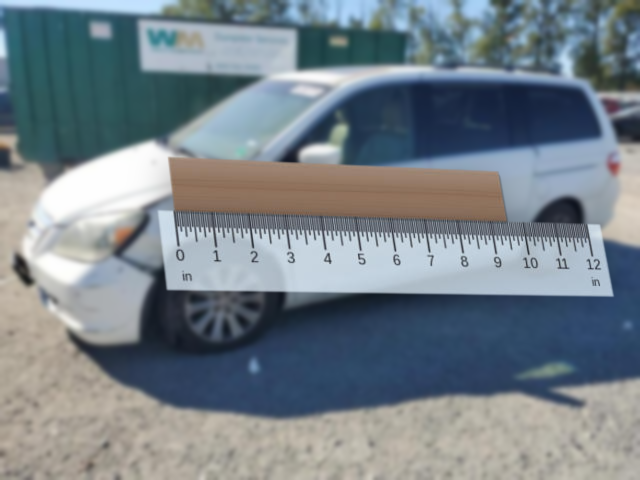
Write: 9.5 in
